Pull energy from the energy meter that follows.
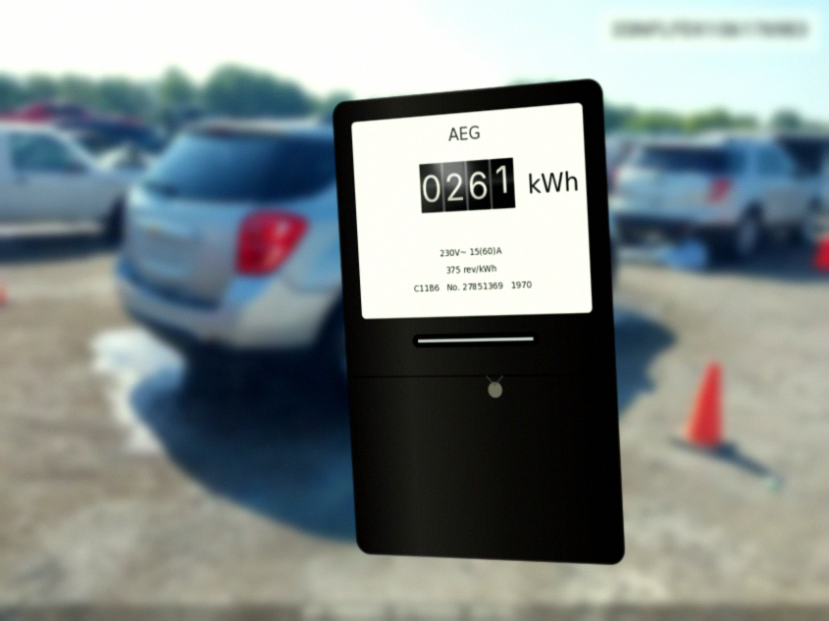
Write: 261 kWh
